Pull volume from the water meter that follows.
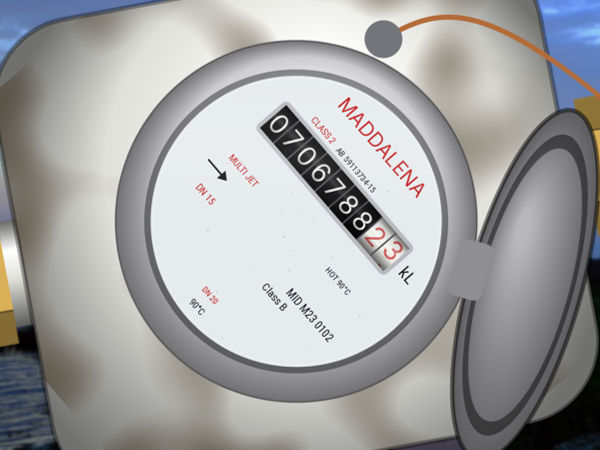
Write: 706788.23 kL
